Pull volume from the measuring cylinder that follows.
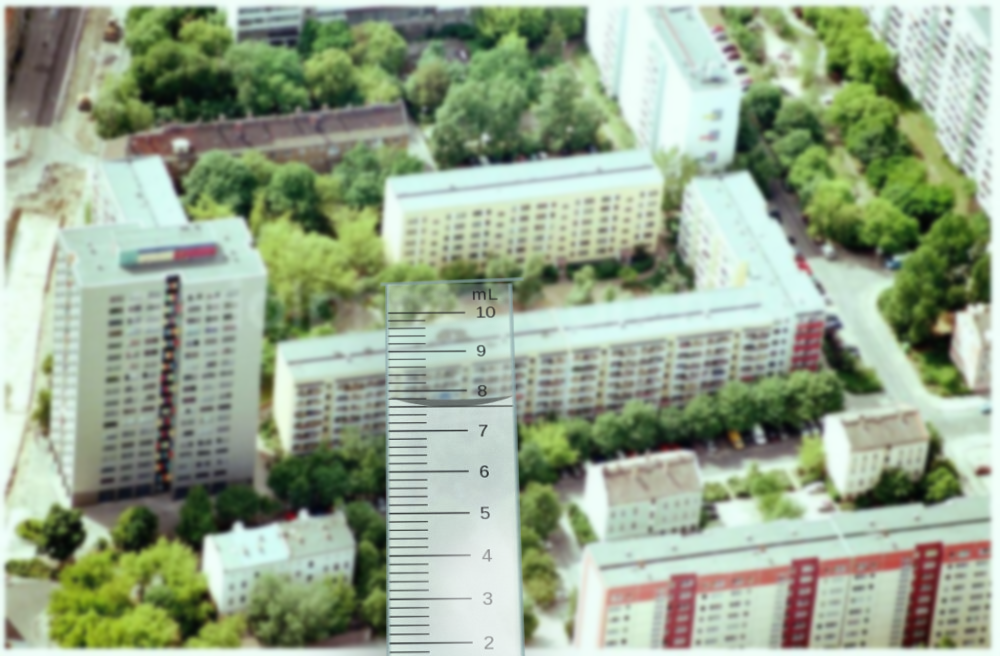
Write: 7.6 mL
